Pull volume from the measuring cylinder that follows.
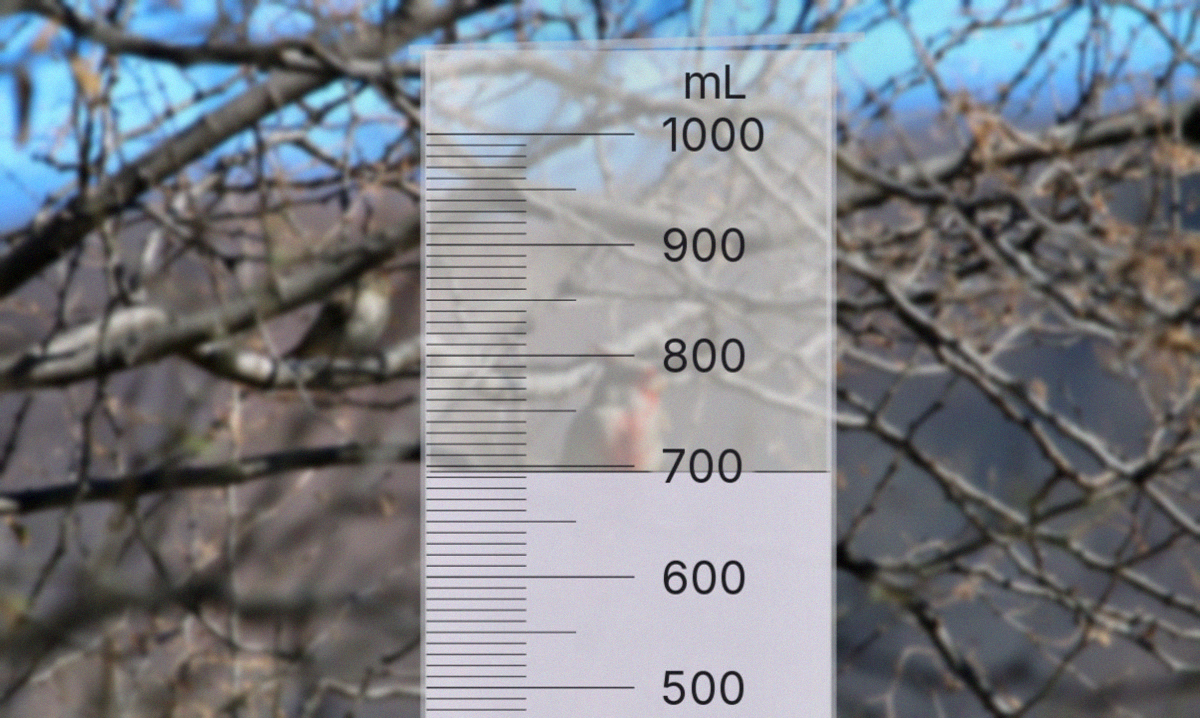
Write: 695 mL
